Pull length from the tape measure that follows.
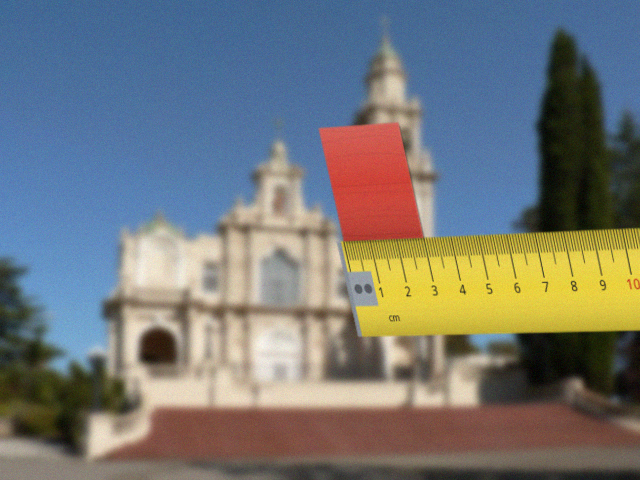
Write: 3 cm
